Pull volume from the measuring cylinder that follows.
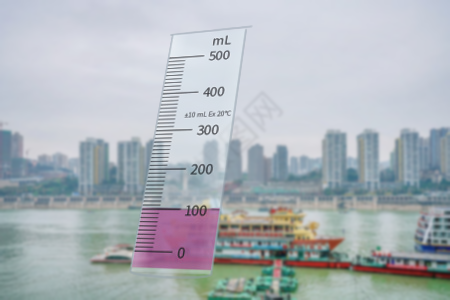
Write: 100 mL
